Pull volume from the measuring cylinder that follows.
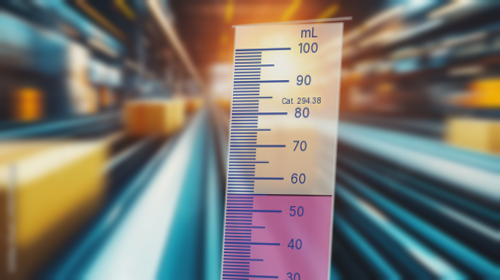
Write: 55 mL
